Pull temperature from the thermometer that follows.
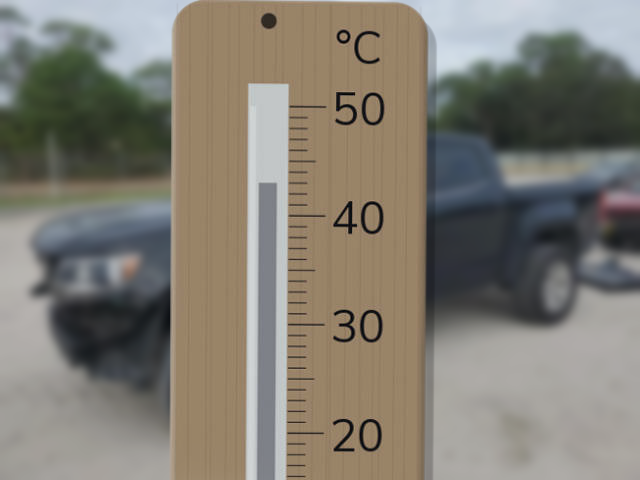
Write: 43 °C
